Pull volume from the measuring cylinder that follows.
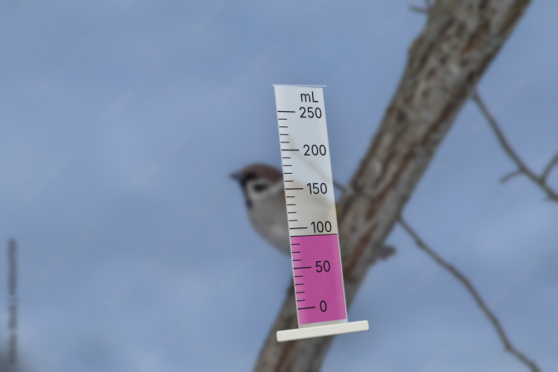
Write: 90 mL
